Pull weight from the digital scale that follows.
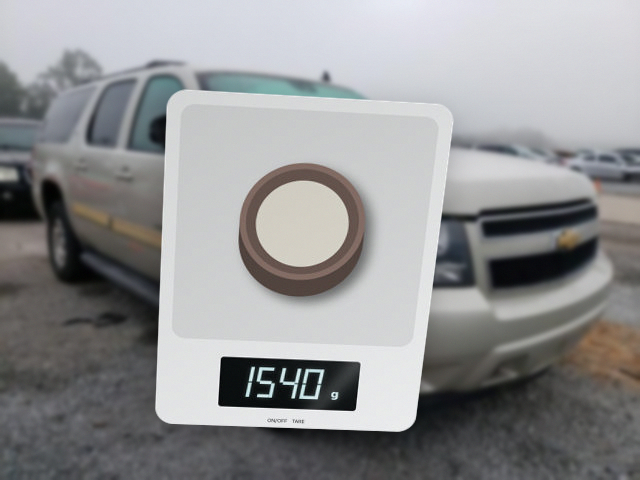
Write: 1540 g
